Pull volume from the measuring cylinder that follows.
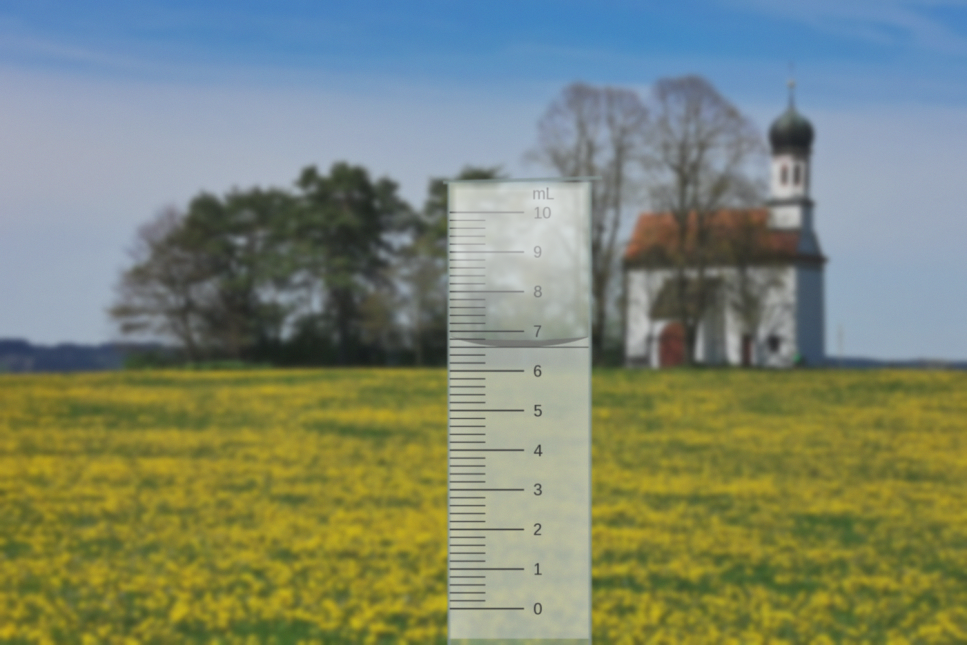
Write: 6.6 mL
